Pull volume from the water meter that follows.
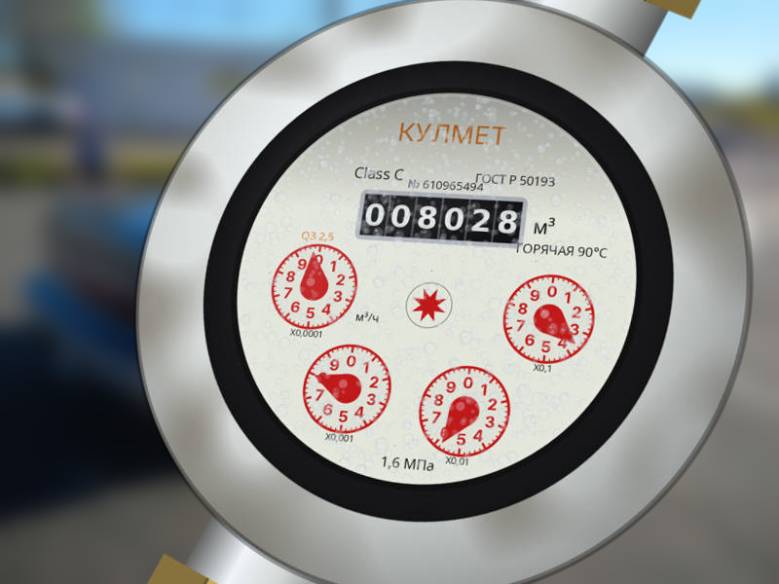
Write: 8028.3579 m³
